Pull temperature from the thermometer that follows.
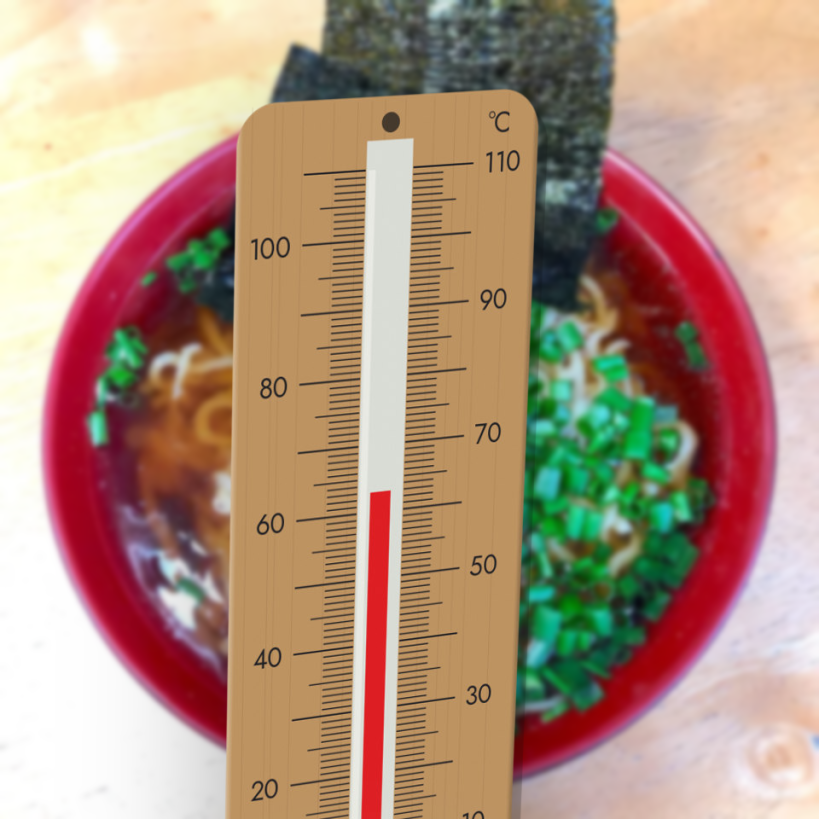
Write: 63 °C
